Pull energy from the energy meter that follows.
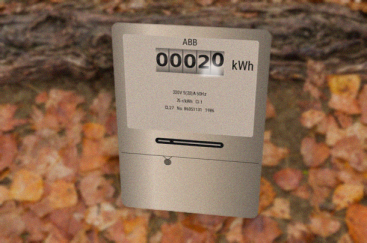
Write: 20 kWh
